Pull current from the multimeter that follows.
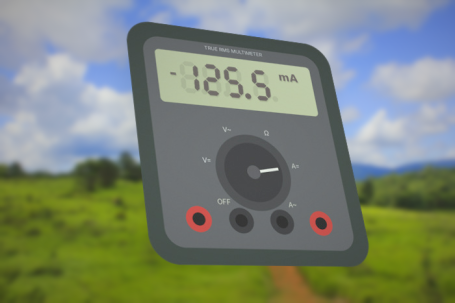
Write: -125.5 mA
